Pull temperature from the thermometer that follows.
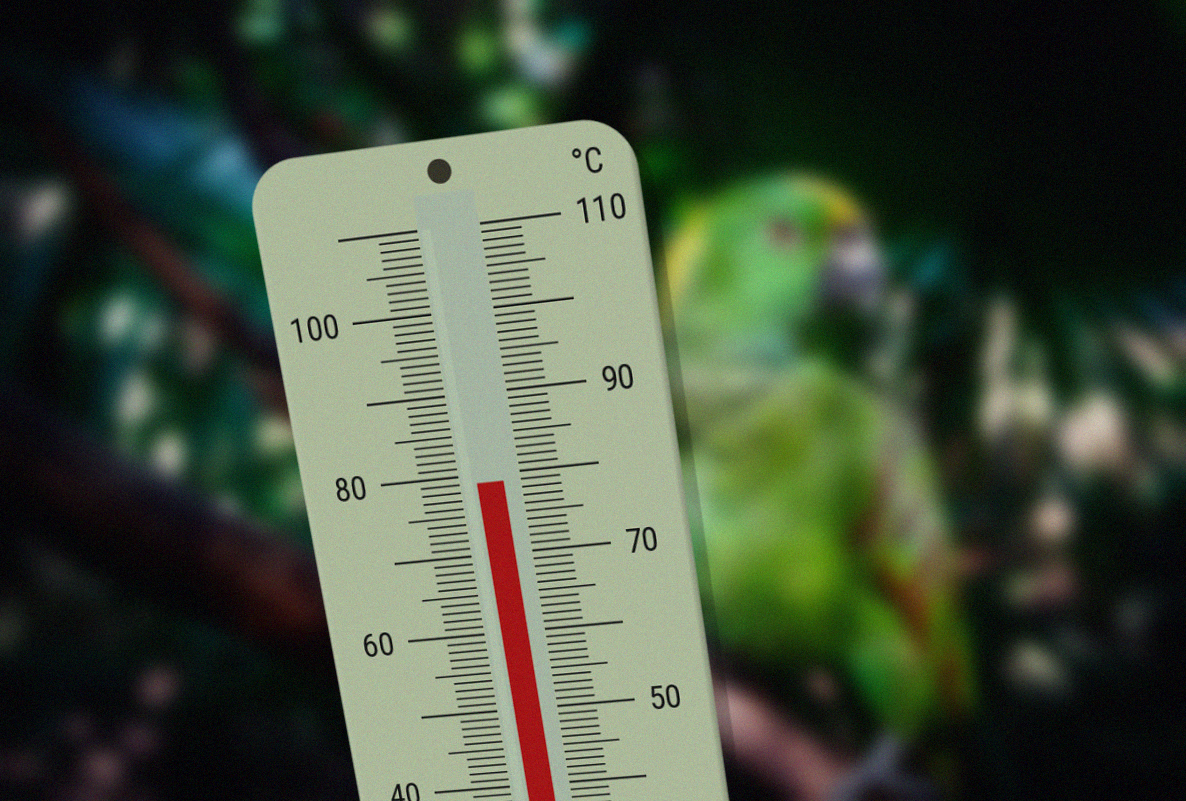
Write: 79 °C
